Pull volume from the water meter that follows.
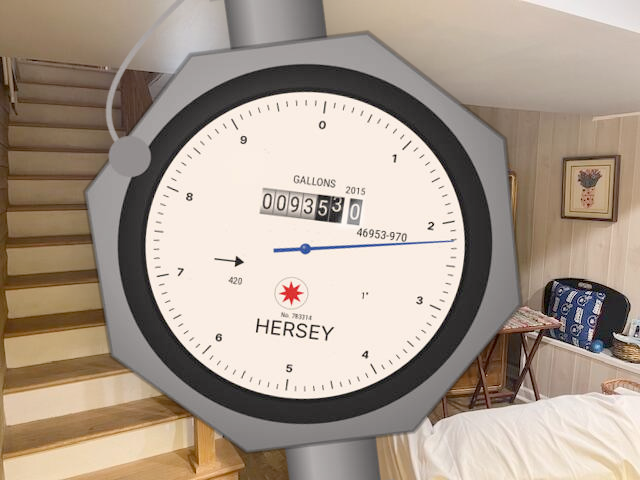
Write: 93532.2 gal
